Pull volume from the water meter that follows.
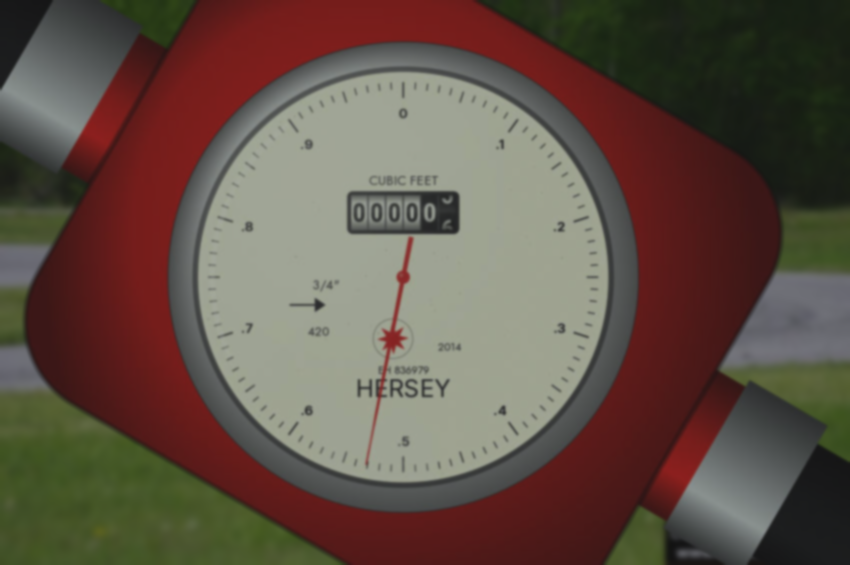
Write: 5.53 ft³
